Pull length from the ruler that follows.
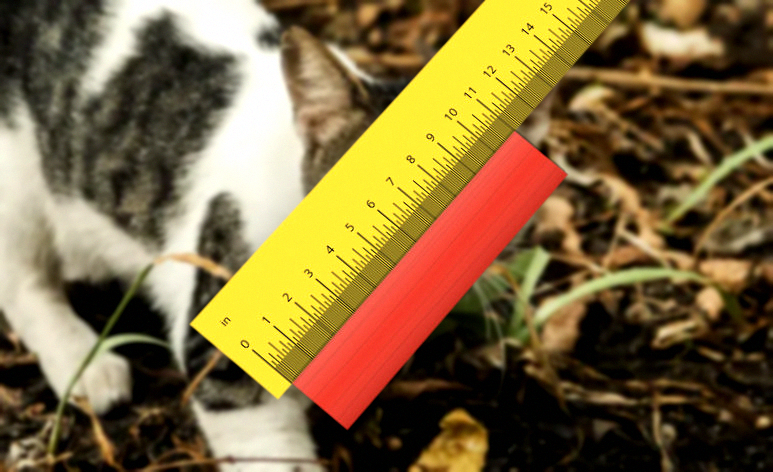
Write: 11 in
